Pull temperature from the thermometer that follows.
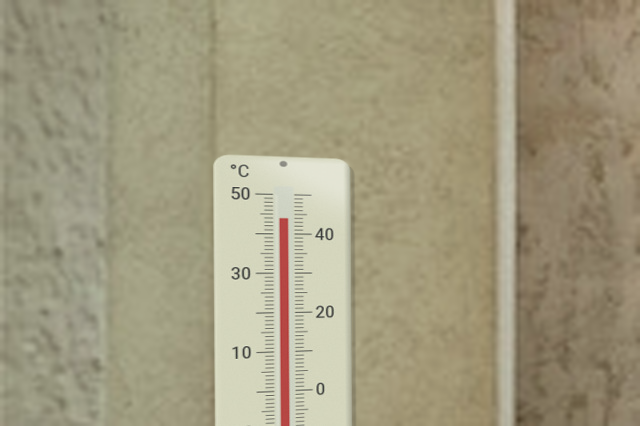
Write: 44 °C
